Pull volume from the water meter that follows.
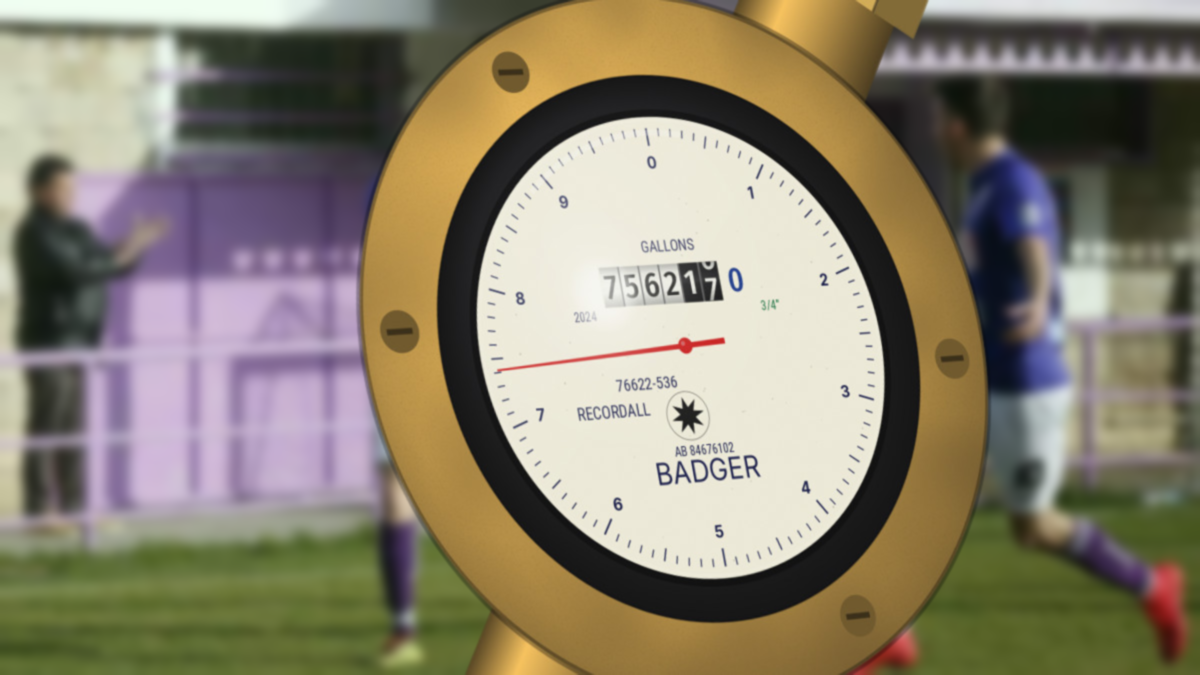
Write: 7562167.4 gal
